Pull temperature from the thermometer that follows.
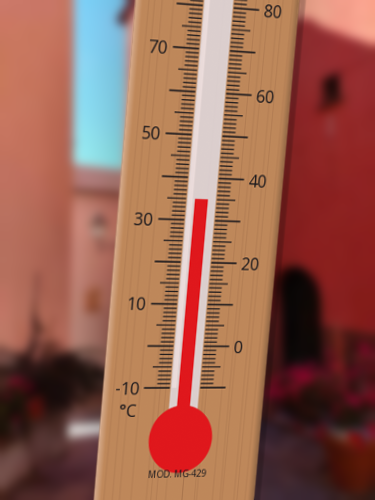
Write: 35 °C
